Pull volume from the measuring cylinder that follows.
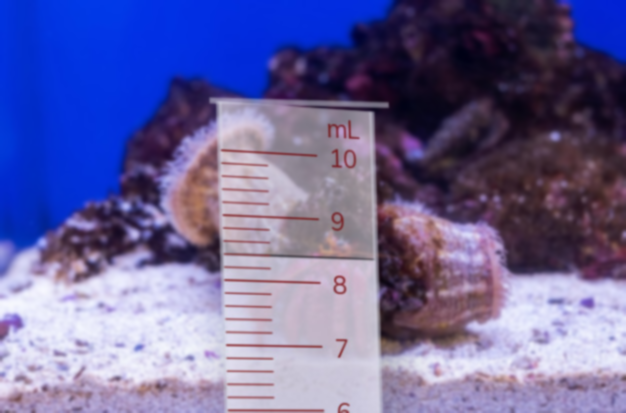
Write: 8.4 mL
